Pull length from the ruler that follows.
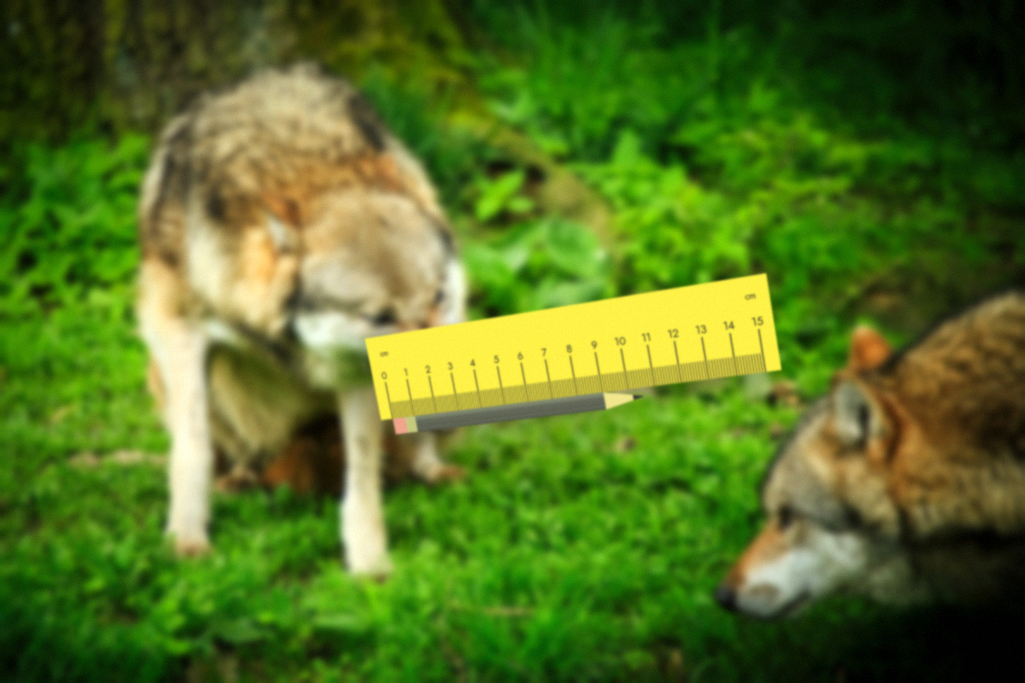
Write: 10.5 cm
